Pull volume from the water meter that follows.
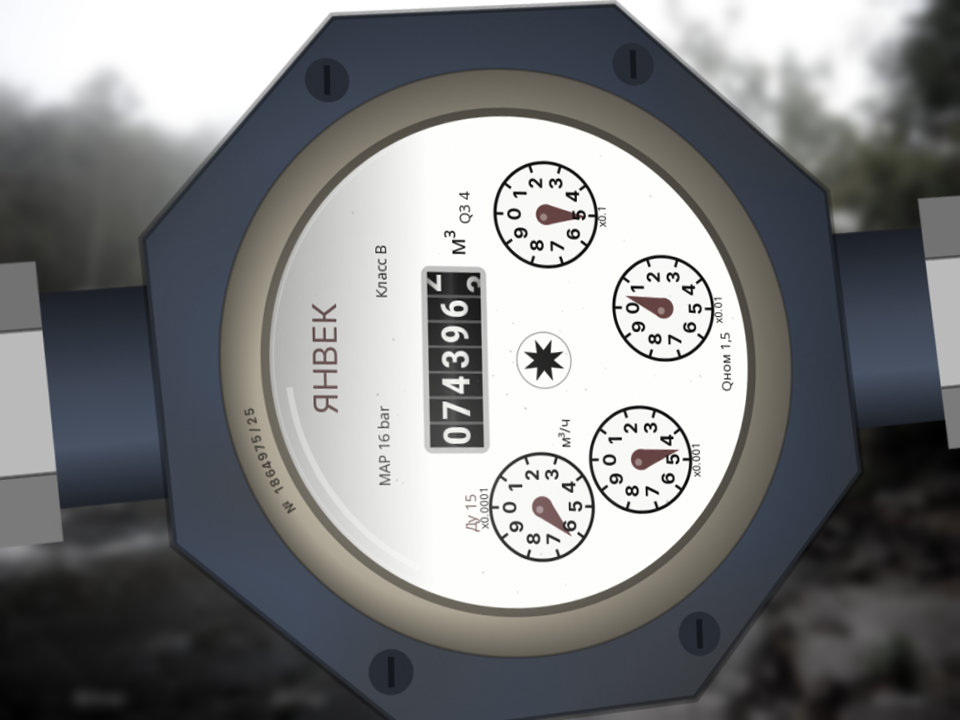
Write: 743962.5046 m³
